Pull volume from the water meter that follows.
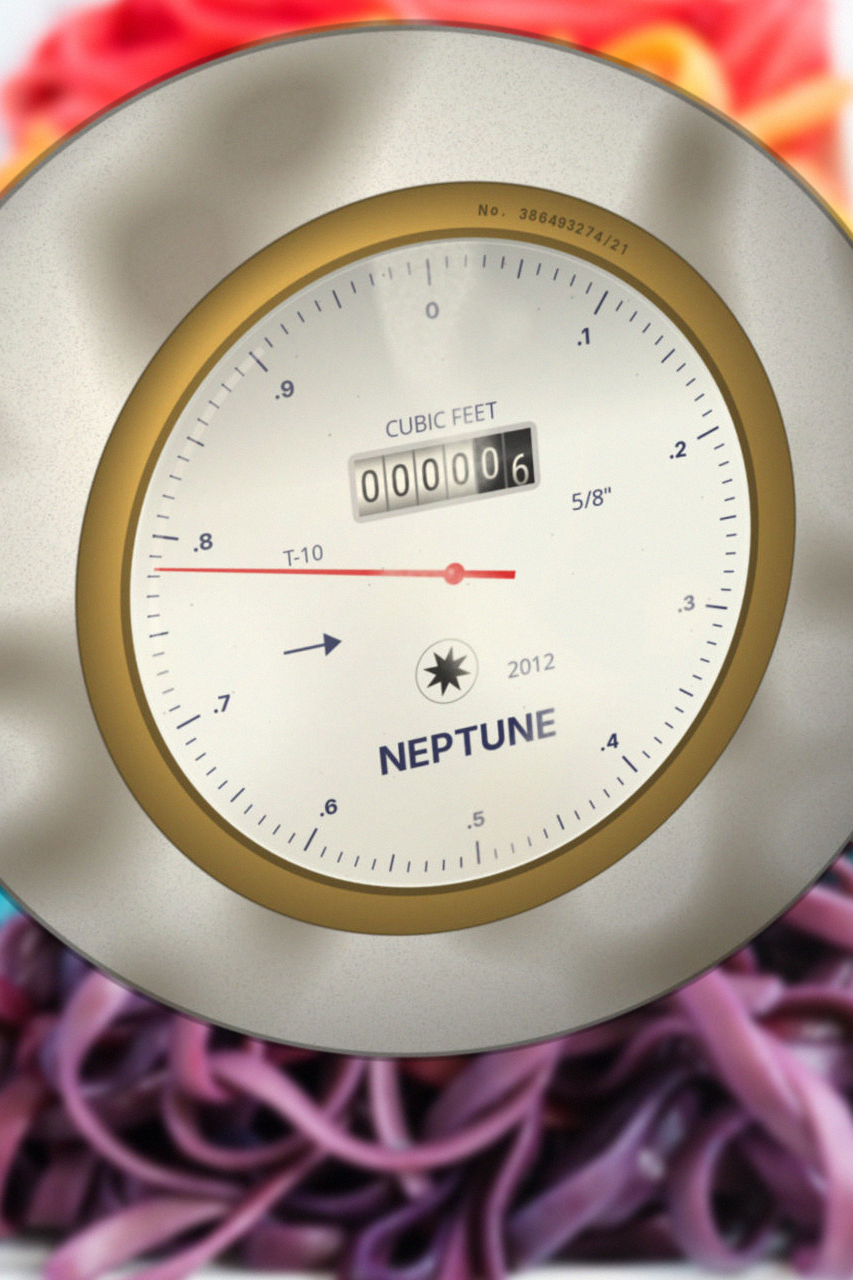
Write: 5.78 ft³
